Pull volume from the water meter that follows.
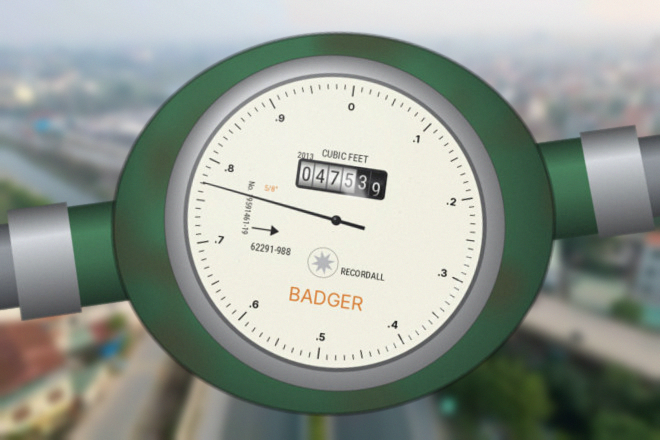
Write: 47538.77 ft³
